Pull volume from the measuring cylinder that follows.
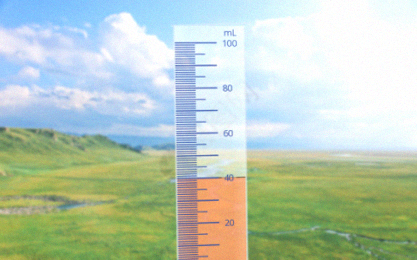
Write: 40 mL
